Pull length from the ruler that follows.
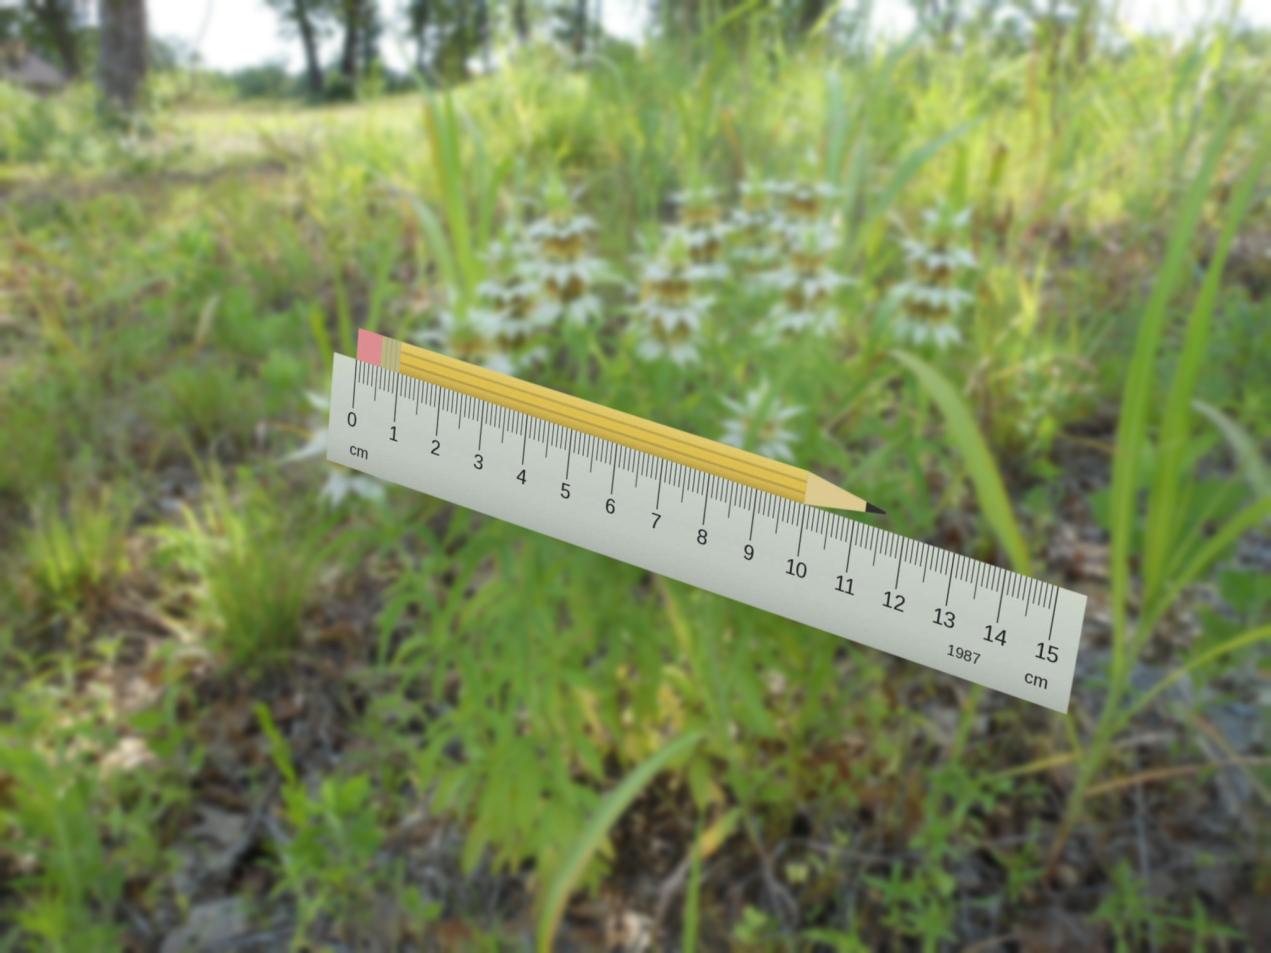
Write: 11.6 cm
